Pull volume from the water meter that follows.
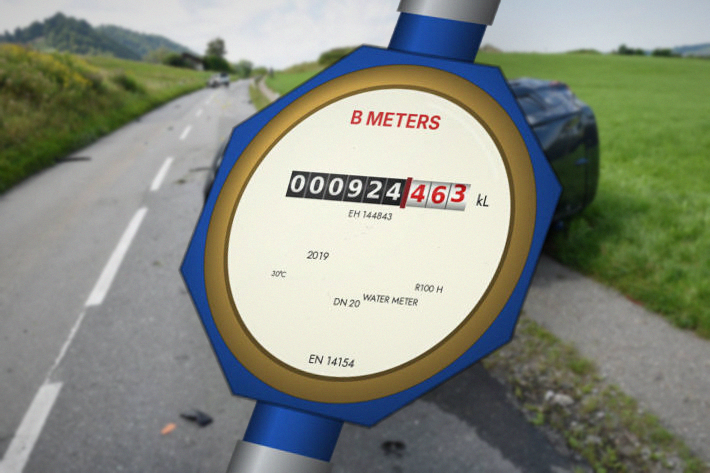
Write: 924.463 kL
